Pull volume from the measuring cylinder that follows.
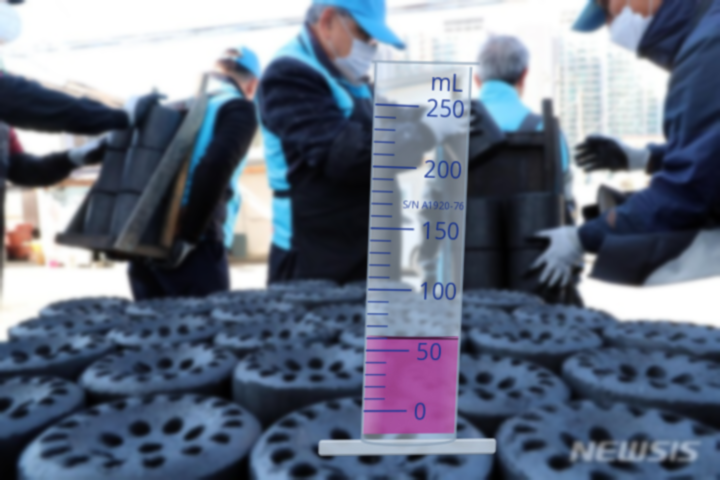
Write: 60 mL
